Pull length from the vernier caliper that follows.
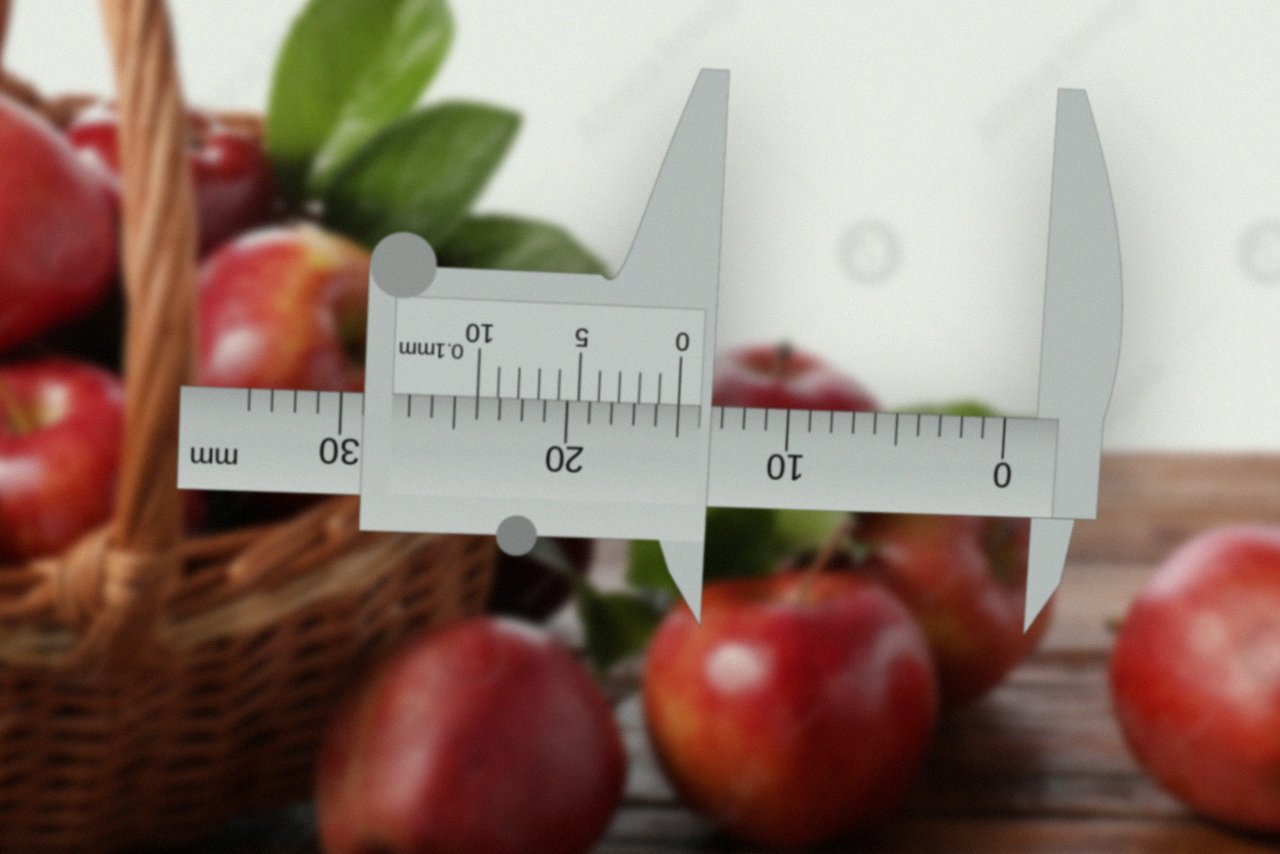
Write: 15.0 mm
